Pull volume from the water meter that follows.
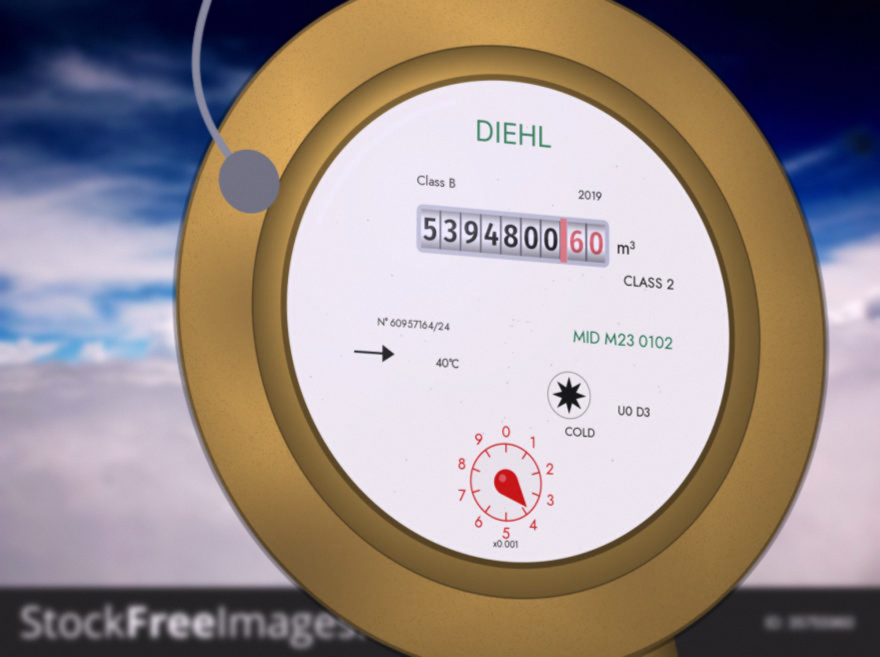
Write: 5394800.603 m³
